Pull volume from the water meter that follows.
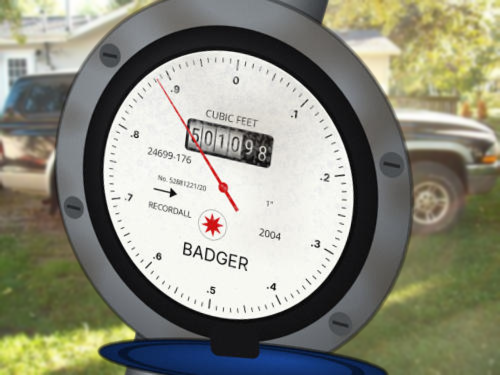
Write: 501097.88 ft³
